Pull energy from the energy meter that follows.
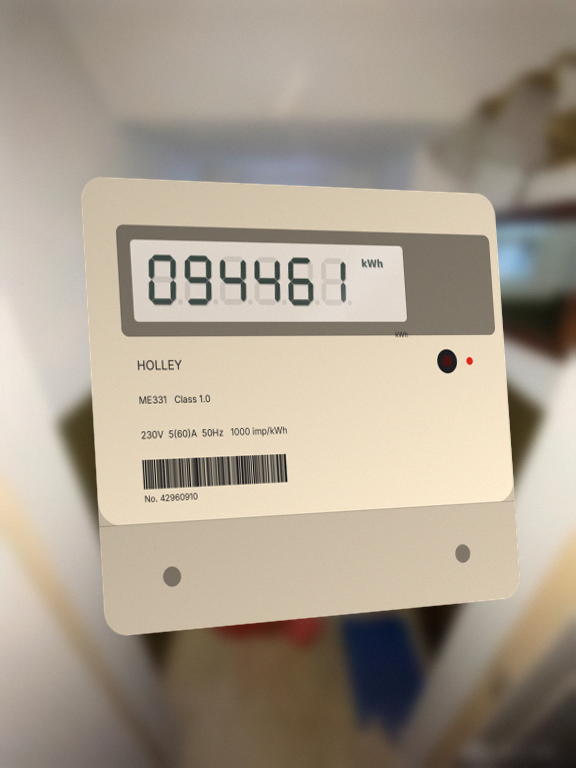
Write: 94461 kWh
